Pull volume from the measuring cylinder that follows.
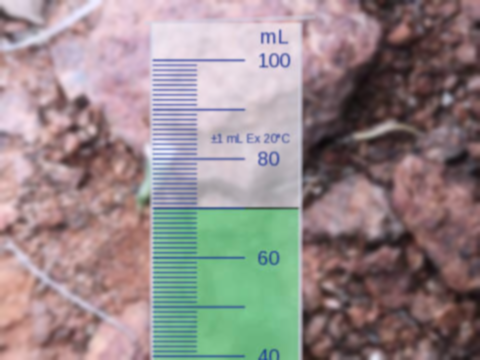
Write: 70 mL
